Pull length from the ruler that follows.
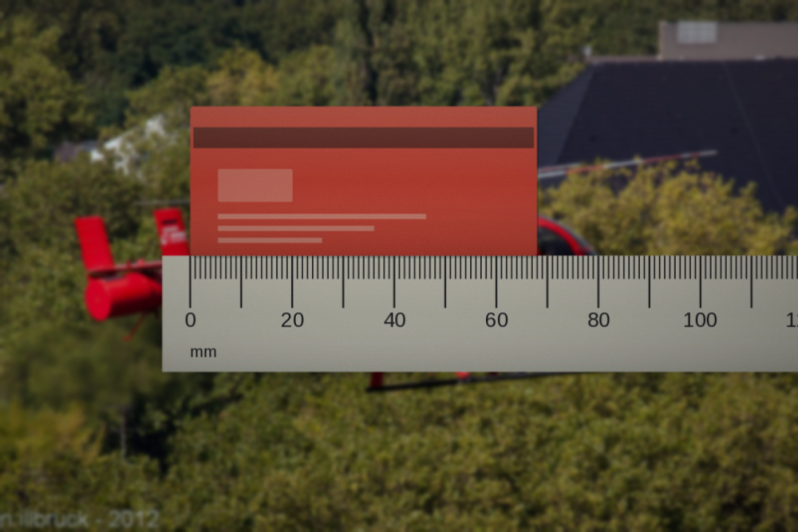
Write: 68 mm
